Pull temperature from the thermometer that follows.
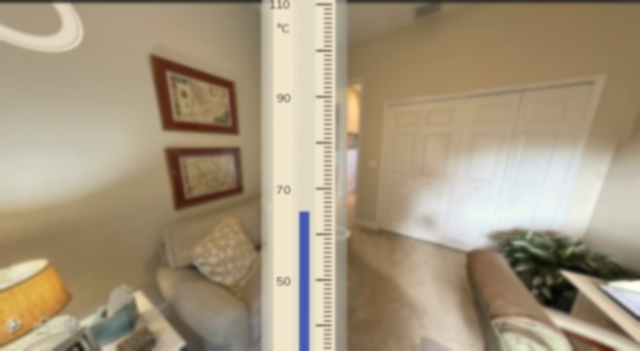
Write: 65 °C
